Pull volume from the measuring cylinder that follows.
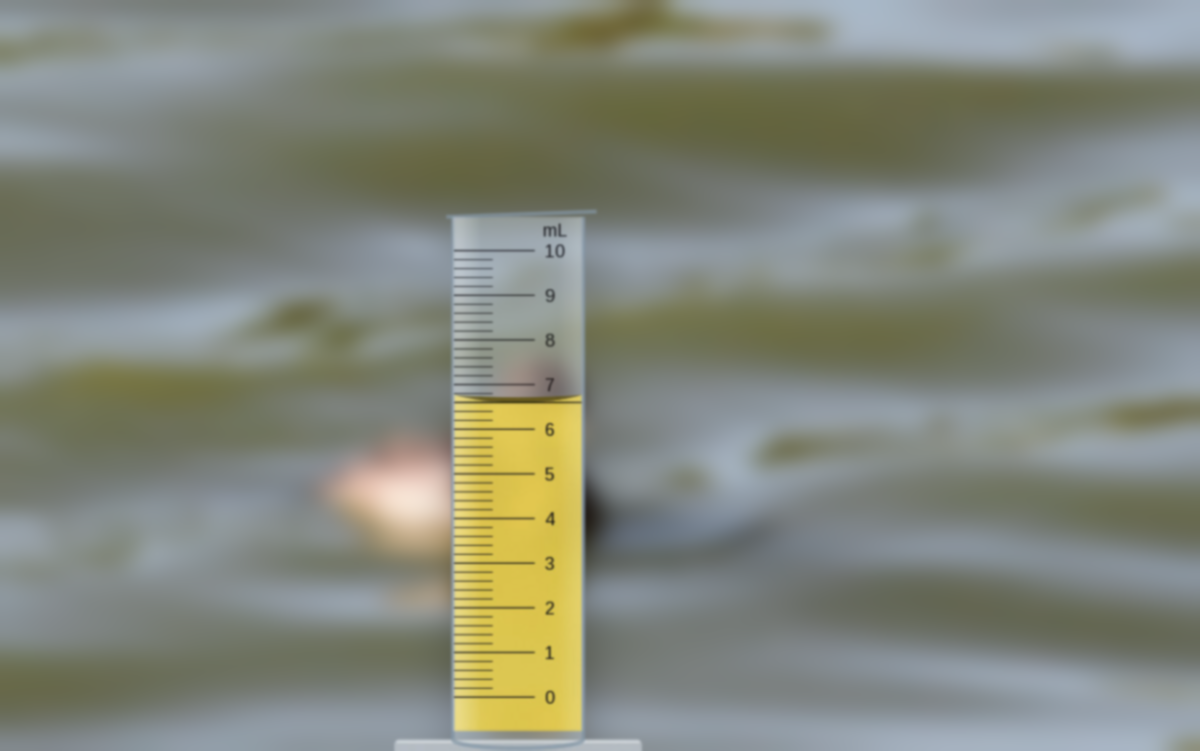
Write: 6.6 mL
